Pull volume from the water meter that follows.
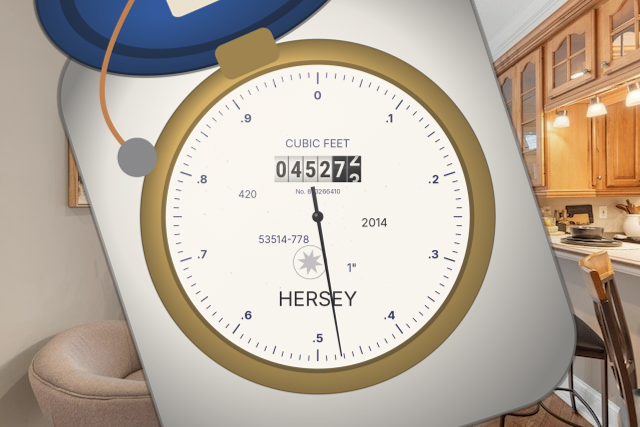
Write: 45272.47 ft³
